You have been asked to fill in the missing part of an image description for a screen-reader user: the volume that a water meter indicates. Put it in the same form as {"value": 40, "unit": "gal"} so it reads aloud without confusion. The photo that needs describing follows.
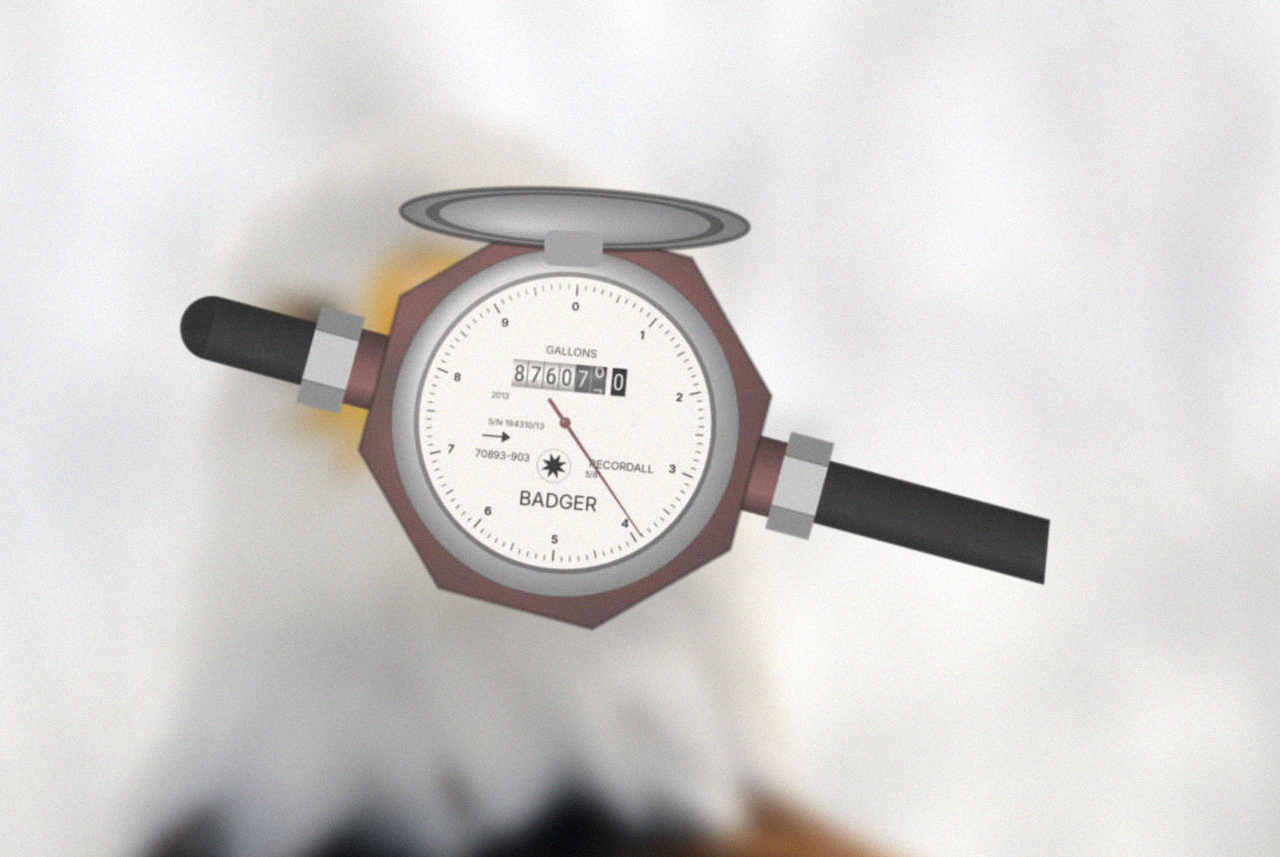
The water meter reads {"value": 8760763.9, "unit": "gal"}
